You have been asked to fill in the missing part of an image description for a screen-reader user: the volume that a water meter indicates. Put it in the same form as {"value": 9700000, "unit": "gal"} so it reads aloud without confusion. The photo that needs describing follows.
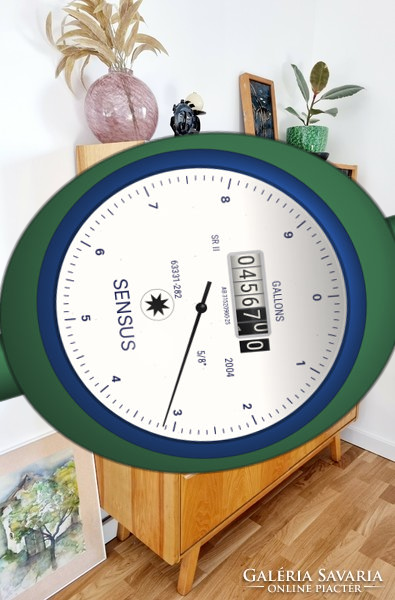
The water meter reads {"value": 456703.1, "unit": "gal"}
